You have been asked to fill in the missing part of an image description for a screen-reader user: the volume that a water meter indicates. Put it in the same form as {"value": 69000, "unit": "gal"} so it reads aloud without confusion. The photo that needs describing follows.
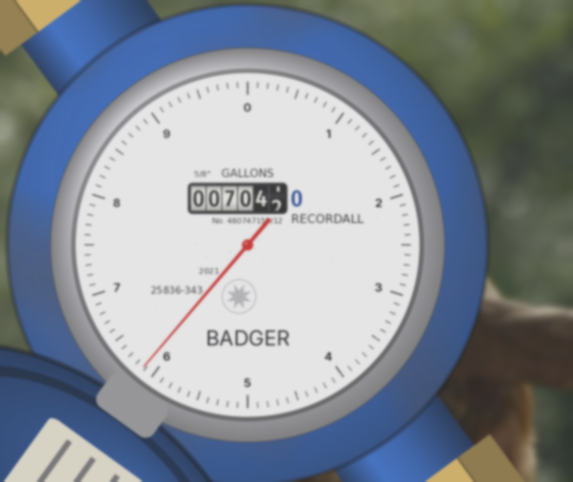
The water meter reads {"value": 70416.1, "unit": "gal"}
